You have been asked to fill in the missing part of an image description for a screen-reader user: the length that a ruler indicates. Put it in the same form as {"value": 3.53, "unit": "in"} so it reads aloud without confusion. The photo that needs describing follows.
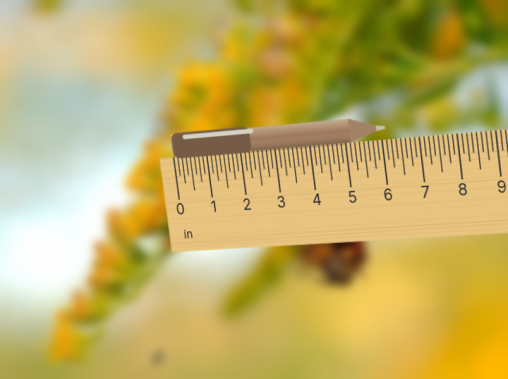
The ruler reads {"value": 6.125, "unit": "in"}
